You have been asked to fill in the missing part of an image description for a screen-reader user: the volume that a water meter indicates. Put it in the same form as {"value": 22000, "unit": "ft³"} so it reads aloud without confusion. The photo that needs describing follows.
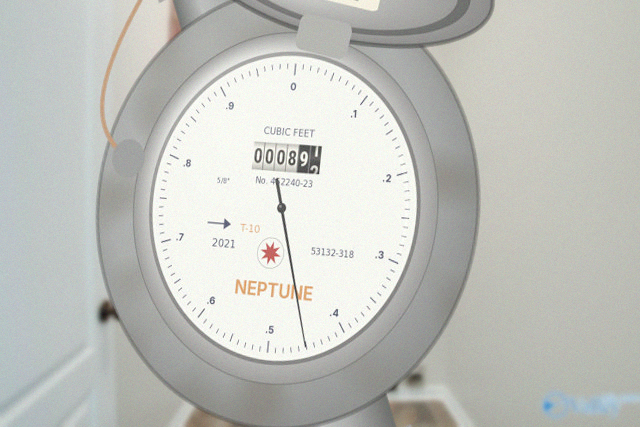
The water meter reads {"value": 891.45, "unit": "ft³"}
